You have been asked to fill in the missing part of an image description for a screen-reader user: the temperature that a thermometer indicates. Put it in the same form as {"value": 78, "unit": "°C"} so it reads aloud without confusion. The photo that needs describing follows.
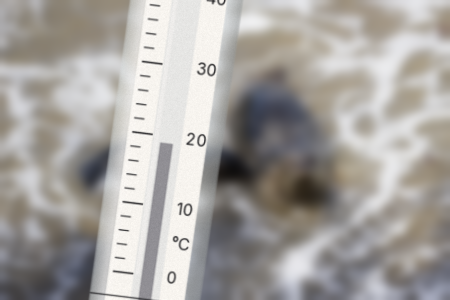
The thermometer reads {"value": 19, "unit": "°C"}
